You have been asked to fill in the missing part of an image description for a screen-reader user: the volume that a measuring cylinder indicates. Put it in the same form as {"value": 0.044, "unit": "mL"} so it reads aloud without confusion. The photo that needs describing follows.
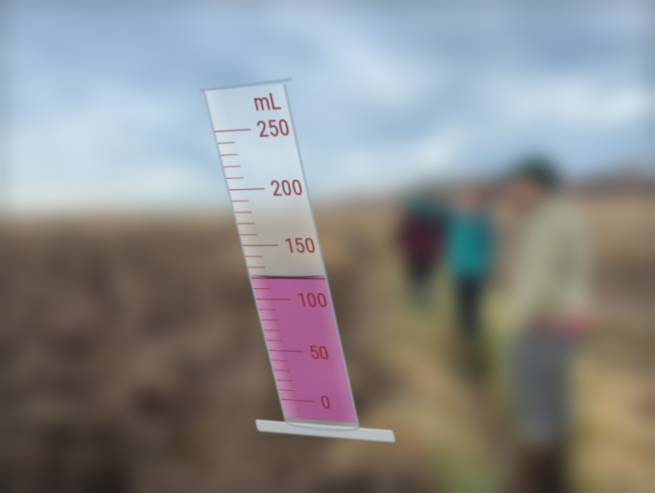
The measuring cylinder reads {"value": 120, "unit": "mL"}
